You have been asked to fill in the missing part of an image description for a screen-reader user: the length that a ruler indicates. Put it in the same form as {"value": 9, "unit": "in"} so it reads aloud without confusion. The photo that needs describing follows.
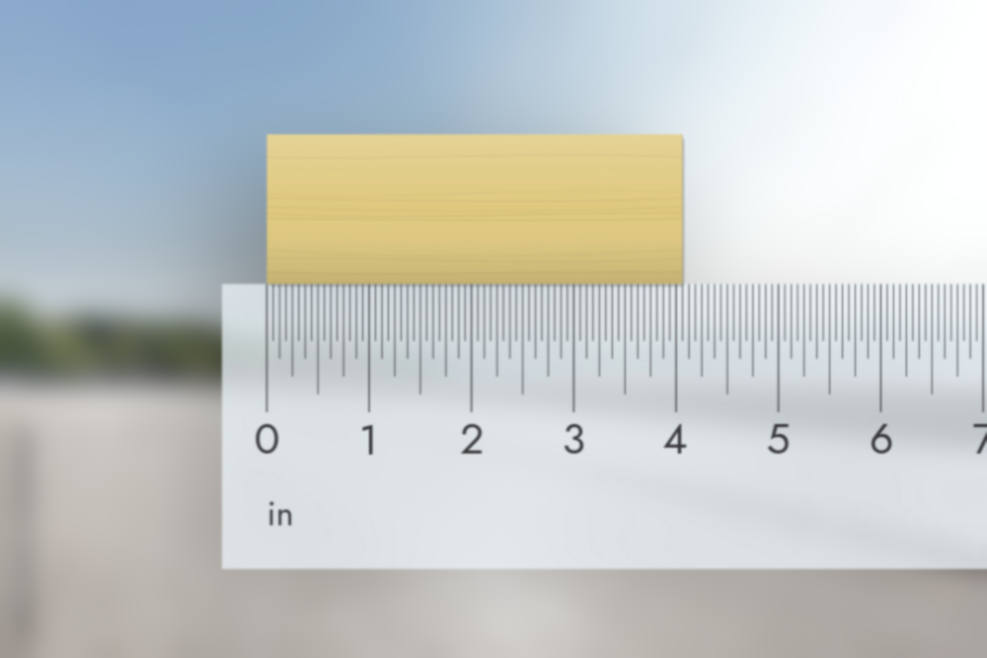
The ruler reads {"value": 4.0625, "unit": "in"}
